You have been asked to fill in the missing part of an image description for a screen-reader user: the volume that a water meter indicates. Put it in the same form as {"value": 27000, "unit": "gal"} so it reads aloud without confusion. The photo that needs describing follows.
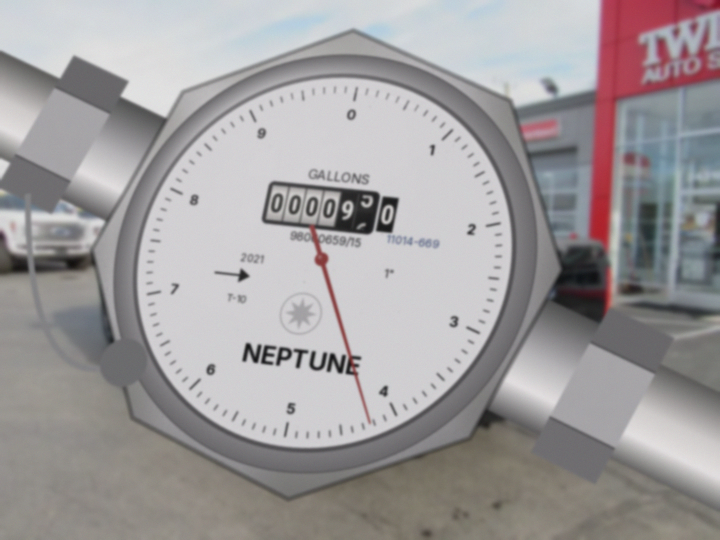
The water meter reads {"value": 954.2, "unit": "gal"}
